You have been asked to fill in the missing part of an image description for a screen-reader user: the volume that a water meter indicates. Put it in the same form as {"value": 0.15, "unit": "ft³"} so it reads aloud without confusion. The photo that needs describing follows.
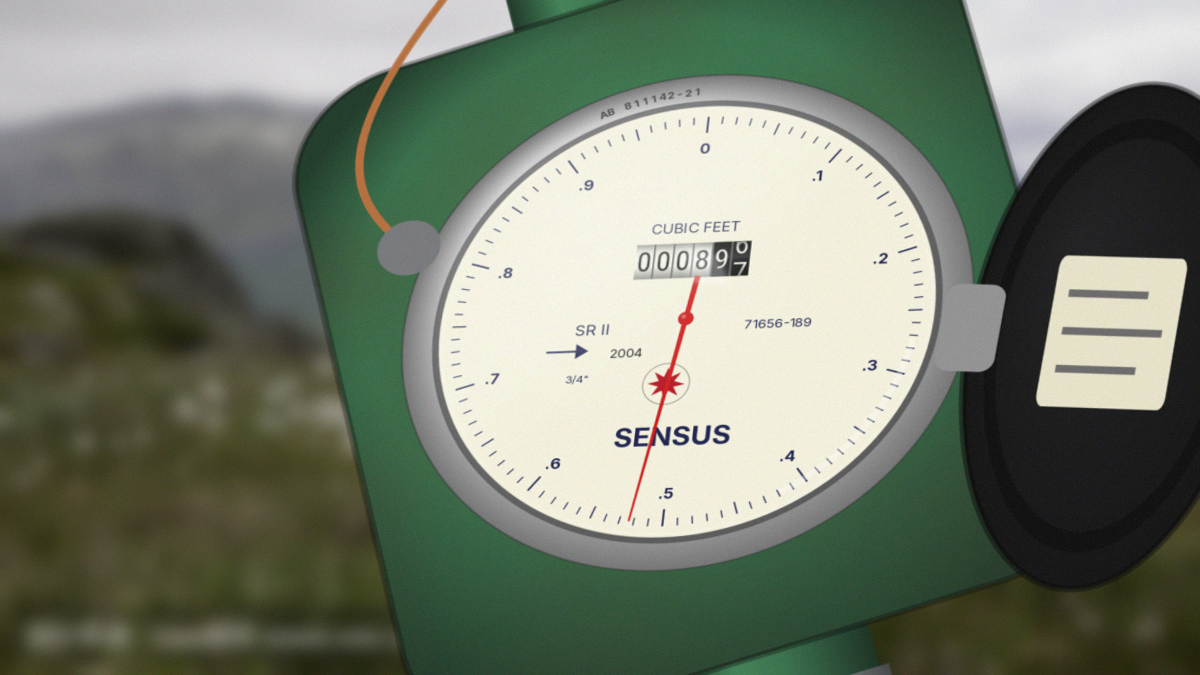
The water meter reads {"value": 896.52, "unit": "ft³"}
